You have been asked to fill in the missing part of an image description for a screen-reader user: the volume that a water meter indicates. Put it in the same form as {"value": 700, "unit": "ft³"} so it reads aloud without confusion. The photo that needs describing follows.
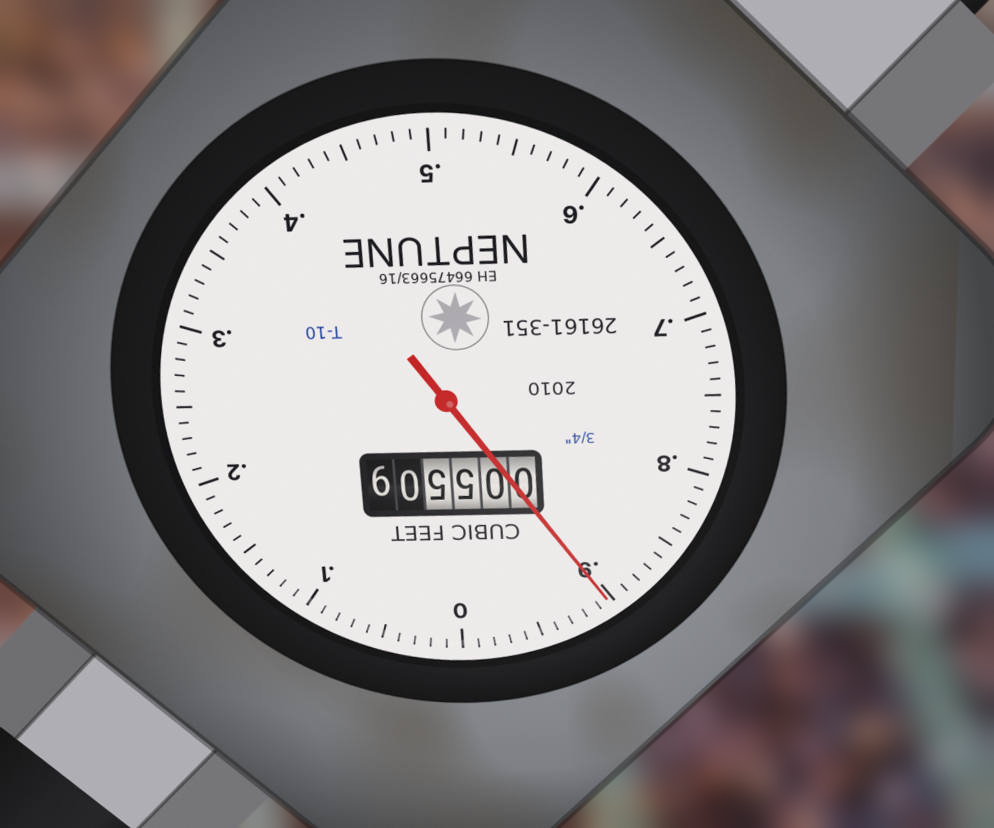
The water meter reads {"value": 5508.90, "unit": "ft³"}
